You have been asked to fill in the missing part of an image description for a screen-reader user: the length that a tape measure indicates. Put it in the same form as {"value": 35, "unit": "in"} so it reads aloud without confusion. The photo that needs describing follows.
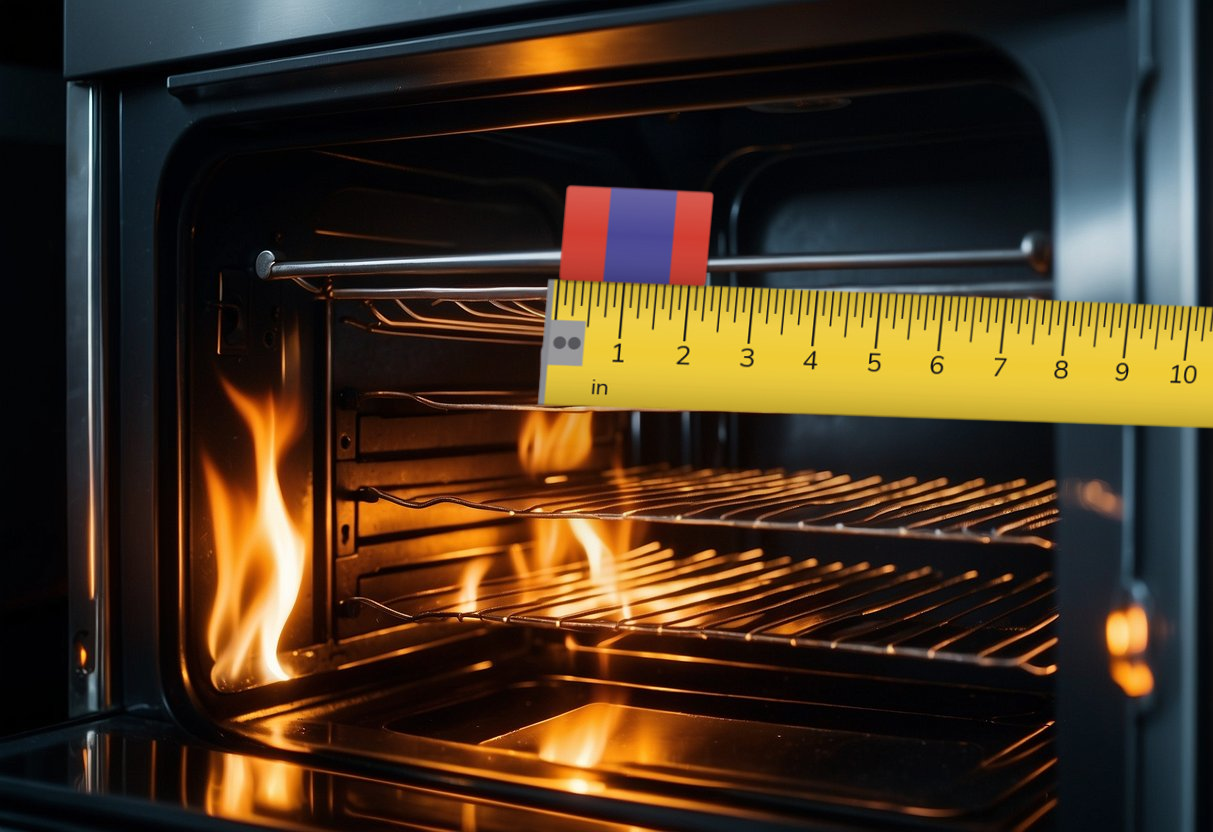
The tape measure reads {"value": 2.25, "unit": "in"}
